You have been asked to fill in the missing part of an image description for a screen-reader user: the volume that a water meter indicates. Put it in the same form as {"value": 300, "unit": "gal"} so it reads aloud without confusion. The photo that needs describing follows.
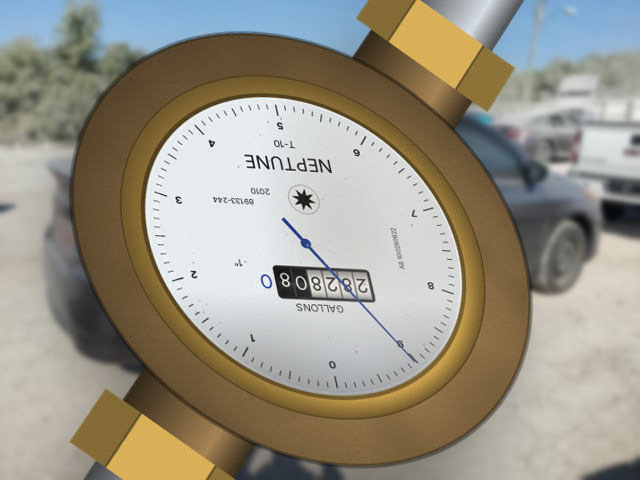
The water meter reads {"value": 2828079.0, "unit": "gal"}
